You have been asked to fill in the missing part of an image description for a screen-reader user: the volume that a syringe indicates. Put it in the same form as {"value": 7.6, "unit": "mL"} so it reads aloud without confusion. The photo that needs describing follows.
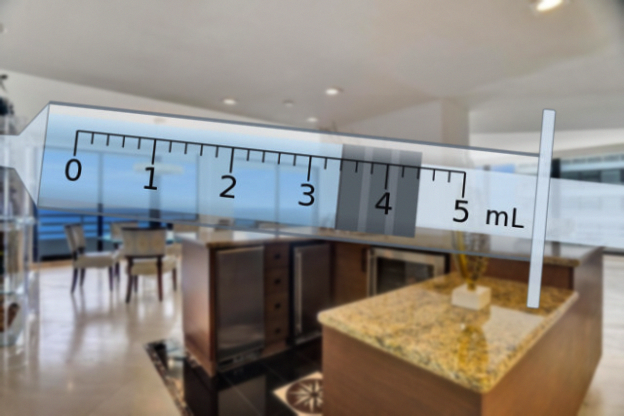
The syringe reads {"value": 3.4, "unit": "mL"}
